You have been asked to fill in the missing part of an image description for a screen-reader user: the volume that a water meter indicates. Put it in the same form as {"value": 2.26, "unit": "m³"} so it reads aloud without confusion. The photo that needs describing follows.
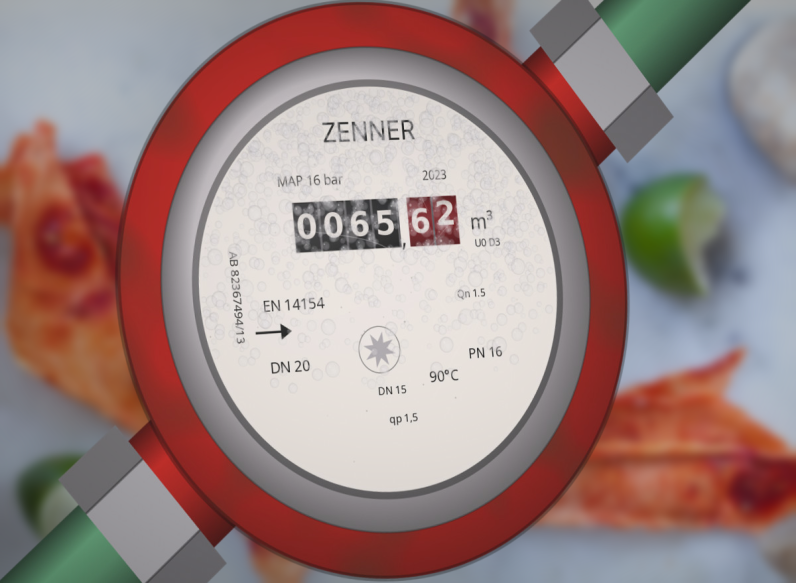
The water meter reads {"value": 65.62, "unit": "m³"}
